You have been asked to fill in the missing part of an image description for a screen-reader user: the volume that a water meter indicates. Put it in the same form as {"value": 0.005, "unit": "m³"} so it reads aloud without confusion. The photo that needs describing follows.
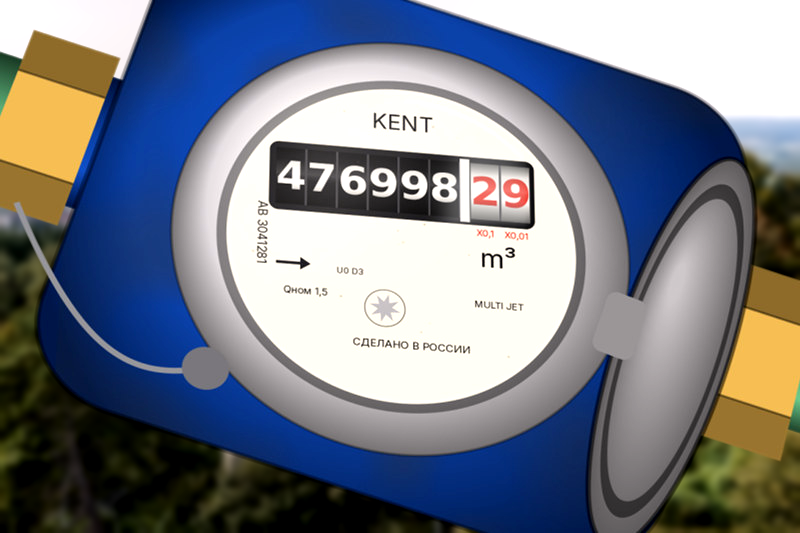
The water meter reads {"value": 476998.29, "unit": "m³"}
